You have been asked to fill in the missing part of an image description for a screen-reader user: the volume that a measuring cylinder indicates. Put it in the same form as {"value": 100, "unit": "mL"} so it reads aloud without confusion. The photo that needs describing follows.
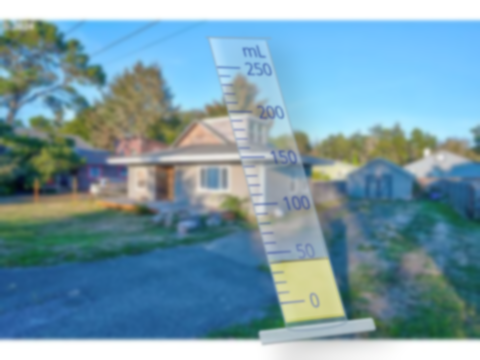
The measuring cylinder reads {"value": 40, "unit": "mL"}
